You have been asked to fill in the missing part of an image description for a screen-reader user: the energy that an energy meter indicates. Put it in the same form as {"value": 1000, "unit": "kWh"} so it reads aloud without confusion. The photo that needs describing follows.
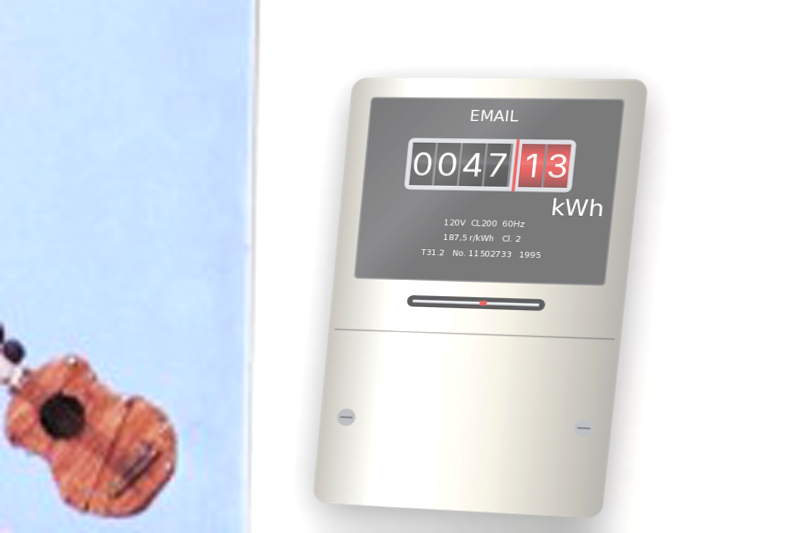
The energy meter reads {"value": 47.13, "unit": "kWh"}
